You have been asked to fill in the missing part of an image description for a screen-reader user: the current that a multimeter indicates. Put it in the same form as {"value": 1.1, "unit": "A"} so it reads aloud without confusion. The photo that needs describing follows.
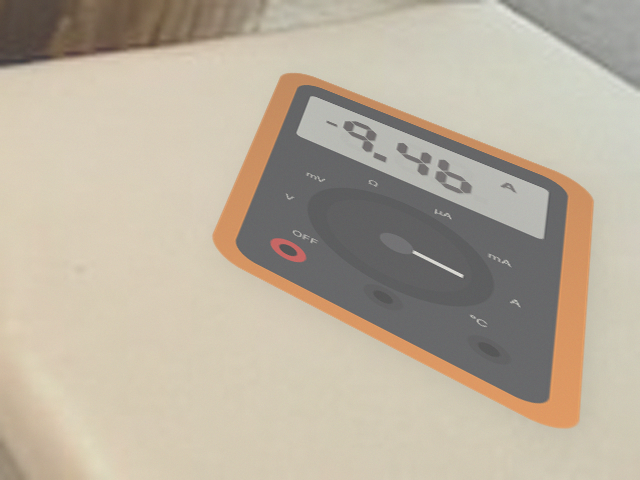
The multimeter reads {"value": -9.46, "unit": "A"}
